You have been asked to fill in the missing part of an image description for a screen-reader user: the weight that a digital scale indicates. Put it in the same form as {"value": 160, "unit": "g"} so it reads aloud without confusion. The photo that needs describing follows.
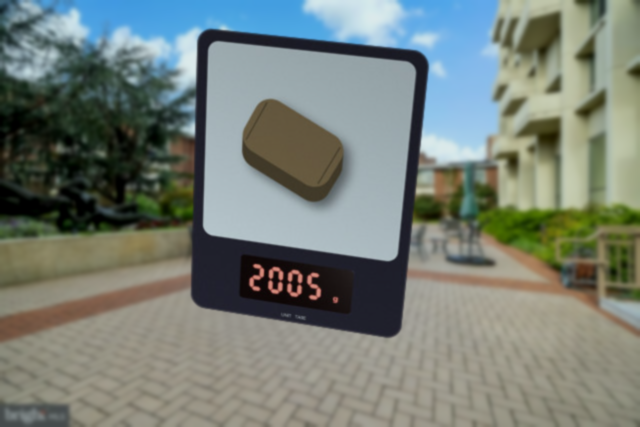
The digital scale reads {"value": 2005, "unit": "g"}
